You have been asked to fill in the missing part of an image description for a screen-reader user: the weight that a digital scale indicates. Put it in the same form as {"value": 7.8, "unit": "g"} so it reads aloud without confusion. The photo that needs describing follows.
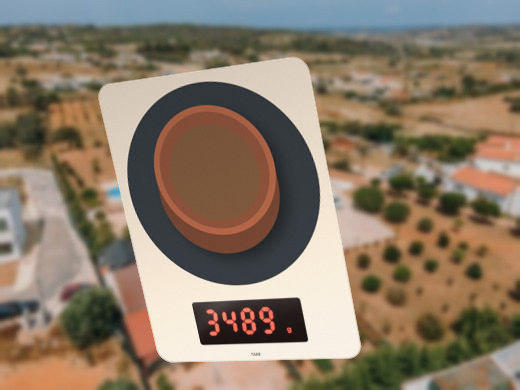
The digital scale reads {"value": 3489, "unit": "g"}
